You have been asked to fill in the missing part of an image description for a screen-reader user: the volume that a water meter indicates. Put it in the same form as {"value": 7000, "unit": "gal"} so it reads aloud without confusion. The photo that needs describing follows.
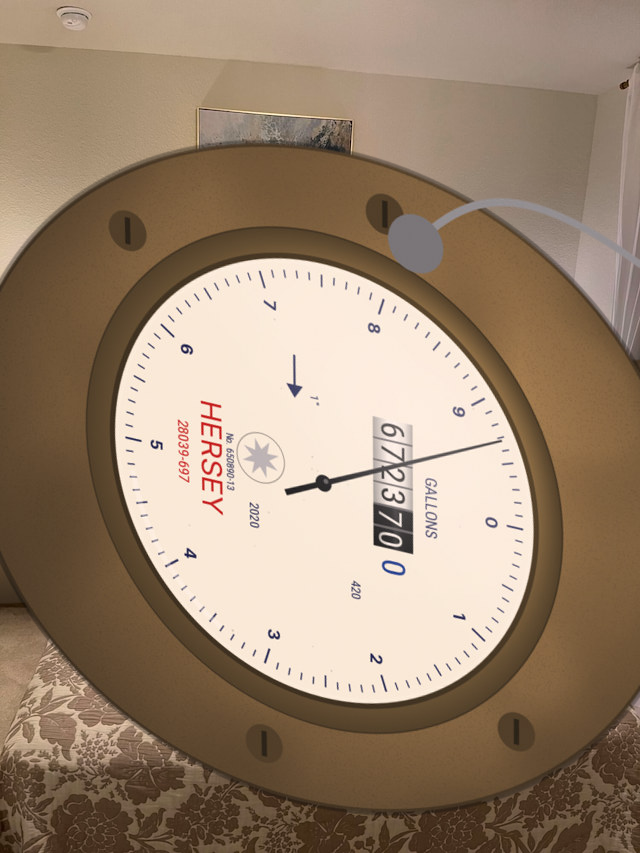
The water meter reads {"value": 6723699.3, "unit": "gal"}
